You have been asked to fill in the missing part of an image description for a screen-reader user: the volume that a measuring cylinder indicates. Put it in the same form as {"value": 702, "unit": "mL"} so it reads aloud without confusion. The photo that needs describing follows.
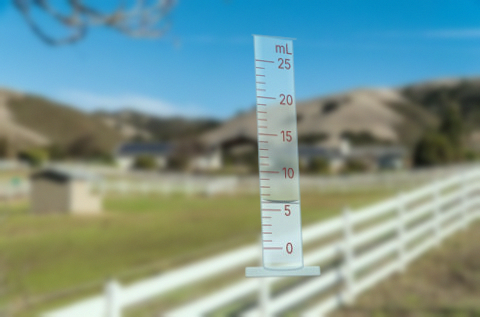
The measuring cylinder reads {"value": 6, "unit": "mL"}
